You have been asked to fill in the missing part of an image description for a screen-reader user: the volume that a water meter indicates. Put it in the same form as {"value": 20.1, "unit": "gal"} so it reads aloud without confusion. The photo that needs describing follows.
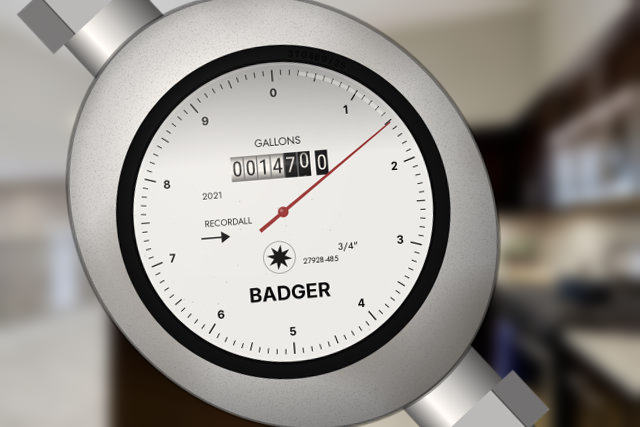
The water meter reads {"value": 14701.5, "unit": "gal"}
